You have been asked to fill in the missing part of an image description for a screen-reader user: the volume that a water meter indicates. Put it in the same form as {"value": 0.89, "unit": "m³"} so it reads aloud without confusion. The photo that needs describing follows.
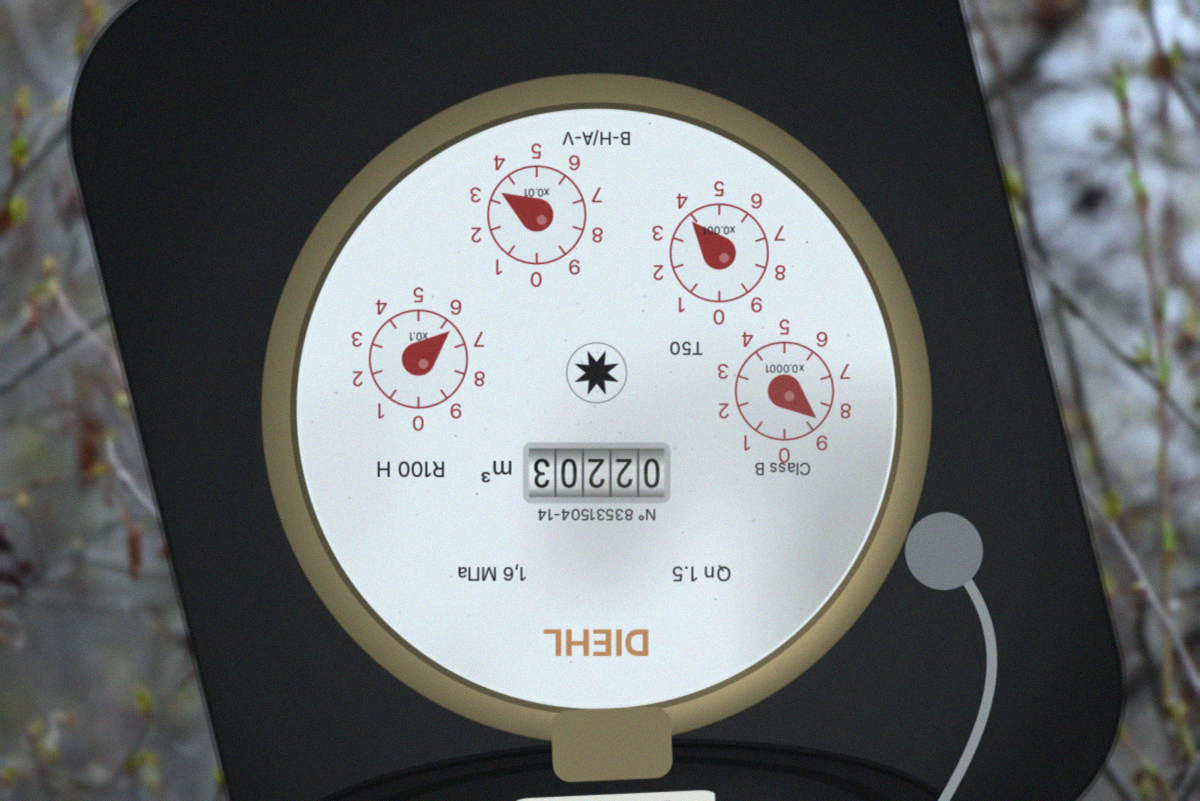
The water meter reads {"value": 2203.6338, "unit": "m³"}
